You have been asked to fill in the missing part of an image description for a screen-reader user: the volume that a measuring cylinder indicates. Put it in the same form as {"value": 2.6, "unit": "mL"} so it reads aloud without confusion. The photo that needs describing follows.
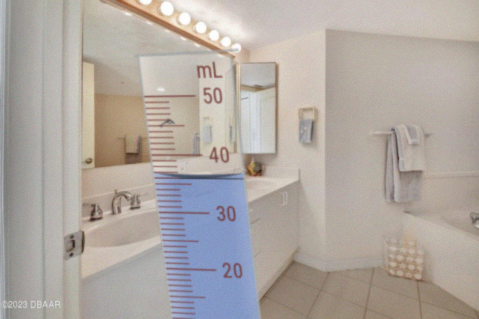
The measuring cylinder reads {"value": 36, "unit": "mL"}
